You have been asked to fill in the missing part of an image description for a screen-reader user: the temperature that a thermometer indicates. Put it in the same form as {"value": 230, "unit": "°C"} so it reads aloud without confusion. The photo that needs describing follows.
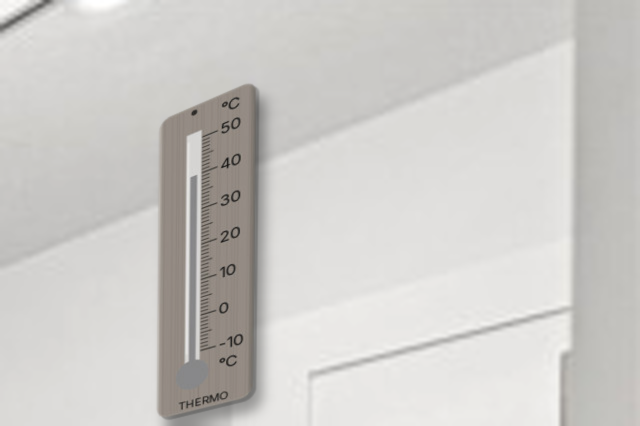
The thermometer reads {"value": 40, "unit": "°C"}
